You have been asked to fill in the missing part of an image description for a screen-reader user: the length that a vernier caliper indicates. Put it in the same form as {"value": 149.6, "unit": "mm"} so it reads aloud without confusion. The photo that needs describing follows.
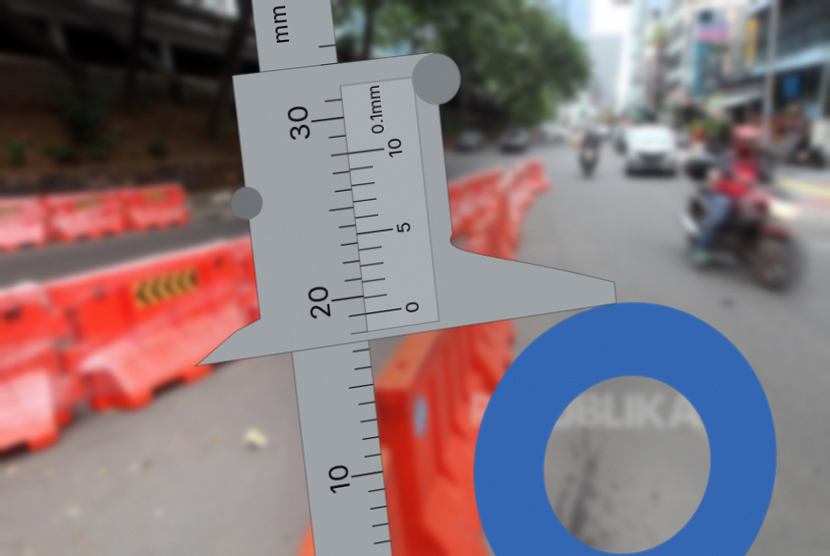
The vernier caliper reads {"value": 19.0, "unit": "mm"}
